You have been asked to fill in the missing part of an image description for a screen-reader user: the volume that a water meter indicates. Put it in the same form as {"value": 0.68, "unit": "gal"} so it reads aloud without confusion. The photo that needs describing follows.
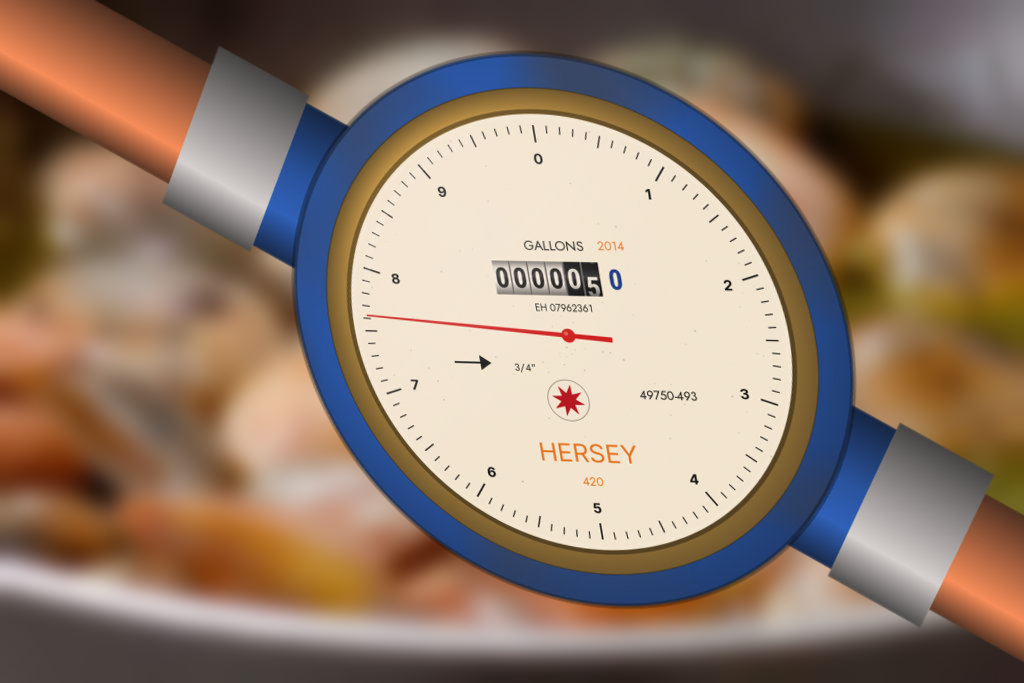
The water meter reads {"value": 47.6, "unit": "gal"}
